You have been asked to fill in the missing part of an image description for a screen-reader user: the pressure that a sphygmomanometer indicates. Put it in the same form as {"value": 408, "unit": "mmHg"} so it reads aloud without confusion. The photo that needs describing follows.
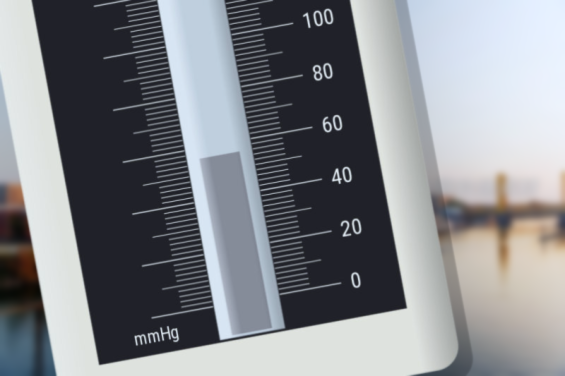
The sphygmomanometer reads {"value": 56, "unit": "mmHg"}
